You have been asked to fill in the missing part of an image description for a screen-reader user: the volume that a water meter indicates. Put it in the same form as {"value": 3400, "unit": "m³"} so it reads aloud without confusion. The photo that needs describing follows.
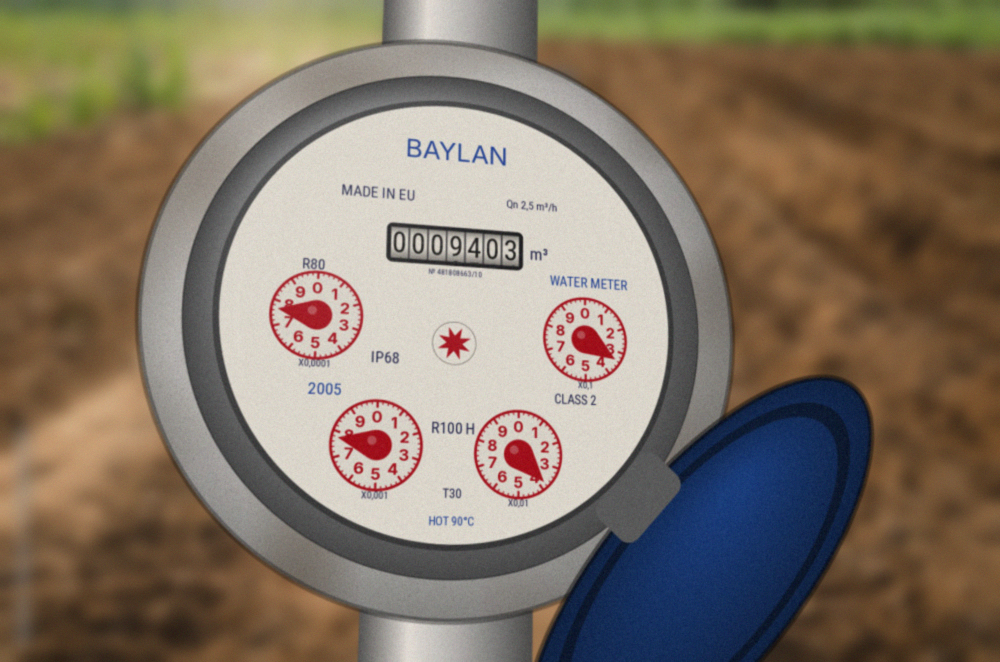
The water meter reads {"value": 9403.3377, "unit": "m³"}
